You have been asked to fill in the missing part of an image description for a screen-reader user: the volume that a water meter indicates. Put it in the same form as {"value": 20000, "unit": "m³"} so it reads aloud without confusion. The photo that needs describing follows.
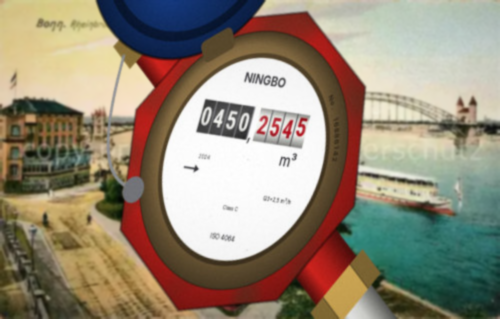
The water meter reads {"value": 450.2545, "unit": "m³"}
